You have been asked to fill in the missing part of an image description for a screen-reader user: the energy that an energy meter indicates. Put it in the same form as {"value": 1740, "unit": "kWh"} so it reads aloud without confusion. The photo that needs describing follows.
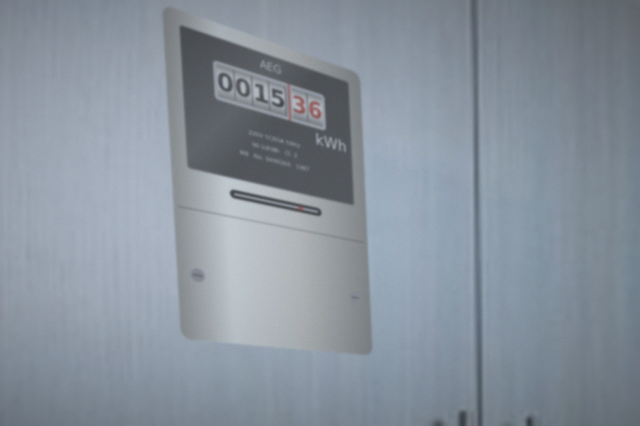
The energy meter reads {"value": 15.36, "unit": "kWh"}
